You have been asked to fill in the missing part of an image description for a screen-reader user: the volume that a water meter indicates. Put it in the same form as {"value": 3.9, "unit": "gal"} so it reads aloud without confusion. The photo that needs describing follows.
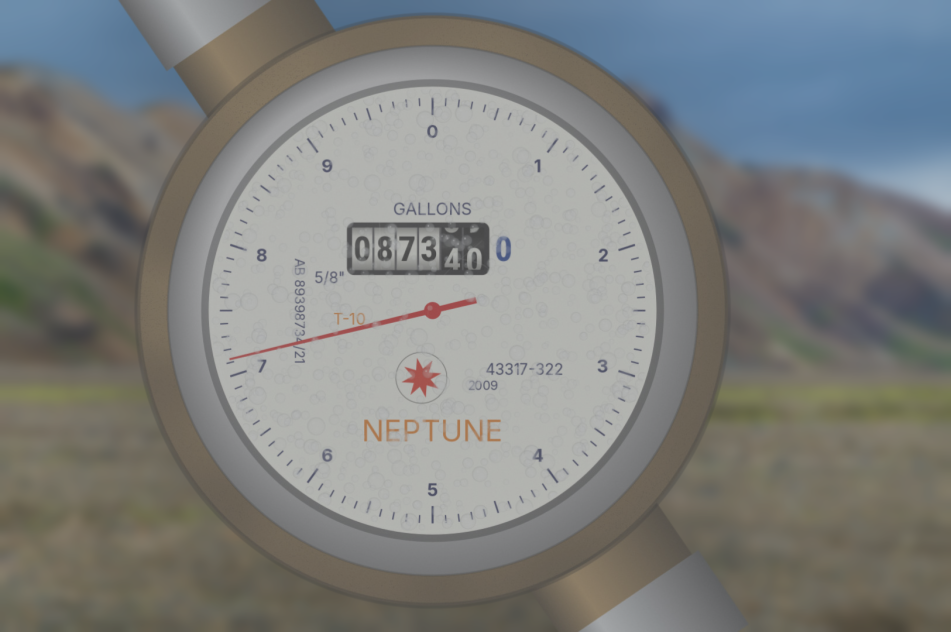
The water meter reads {"value": 873397.1, "unit": "gal"}
